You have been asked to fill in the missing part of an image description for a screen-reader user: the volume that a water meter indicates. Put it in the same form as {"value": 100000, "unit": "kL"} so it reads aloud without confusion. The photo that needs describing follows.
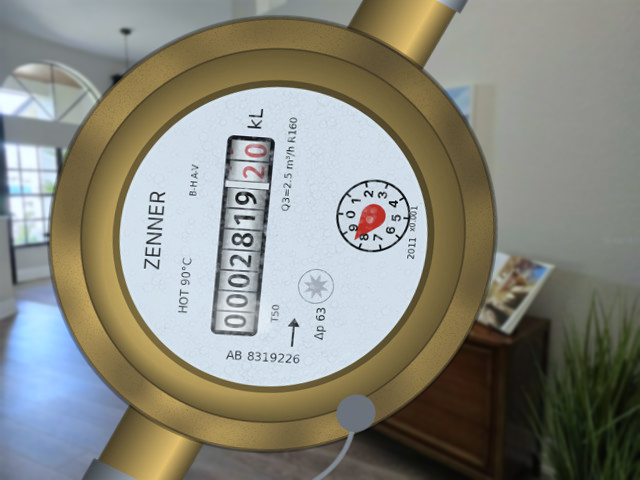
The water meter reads {"value": 2819.198, "unit": "kL"}
